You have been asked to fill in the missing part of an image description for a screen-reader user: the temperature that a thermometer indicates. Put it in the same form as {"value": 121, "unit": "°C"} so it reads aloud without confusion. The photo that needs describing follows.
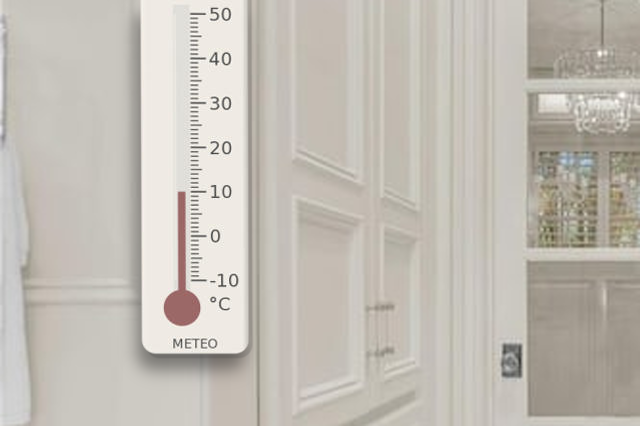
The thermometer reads {"value": 10, "unit": "°C"}
